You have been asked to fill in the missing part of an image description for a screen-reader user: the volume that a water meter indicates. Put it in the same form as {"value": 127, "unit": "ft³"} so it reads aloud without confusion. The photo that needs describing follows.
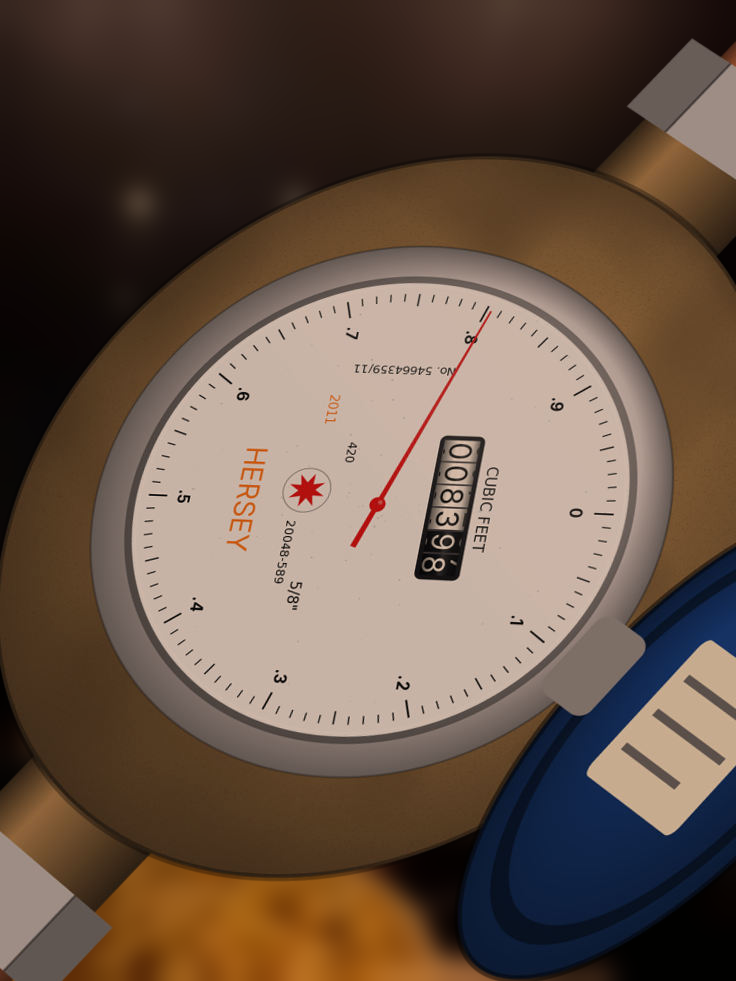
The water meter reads {"value": 8397.80, "unit": "ft³"}
